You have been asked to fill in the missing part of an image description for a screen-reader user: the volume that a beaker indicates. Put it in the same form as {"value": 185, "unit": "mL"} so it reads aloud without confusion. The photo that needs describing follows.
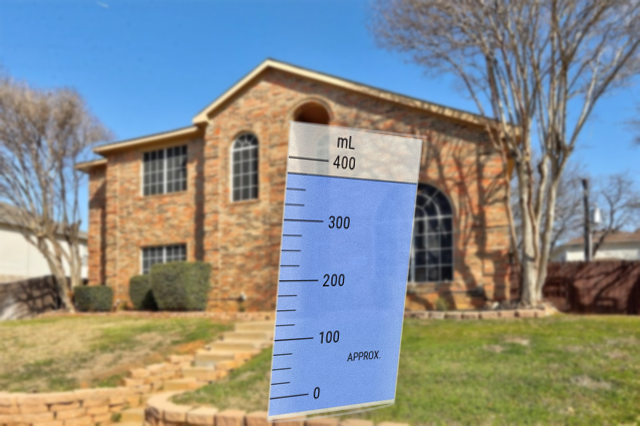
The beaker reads {"value": 375, "unit": "mL"}
